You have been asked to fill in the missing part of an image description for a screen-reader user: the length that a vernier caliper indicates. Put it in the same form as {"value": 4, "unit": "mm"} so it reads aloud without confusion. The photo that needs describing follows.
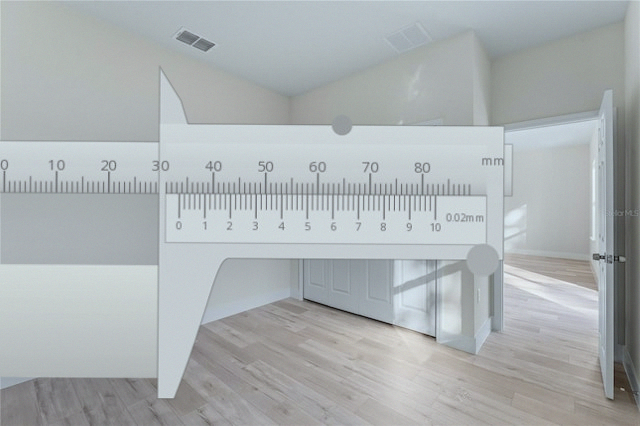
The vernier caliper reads {"value": 33.5, "unit": "mm"}
